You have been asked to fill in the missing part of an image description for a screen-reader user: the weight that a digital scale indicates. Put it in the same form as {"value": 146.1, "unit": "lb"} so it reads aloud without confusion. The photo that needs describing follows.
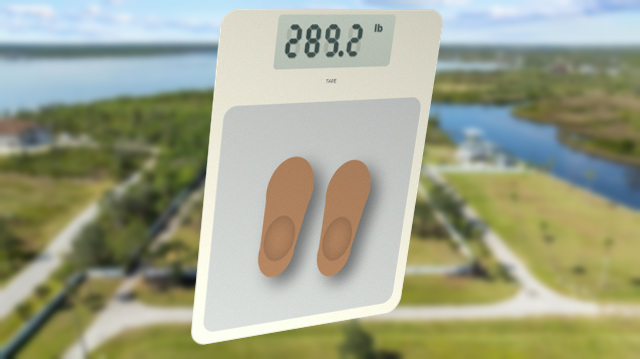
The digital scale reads {"value": 289.2, "unit": "lb"}
